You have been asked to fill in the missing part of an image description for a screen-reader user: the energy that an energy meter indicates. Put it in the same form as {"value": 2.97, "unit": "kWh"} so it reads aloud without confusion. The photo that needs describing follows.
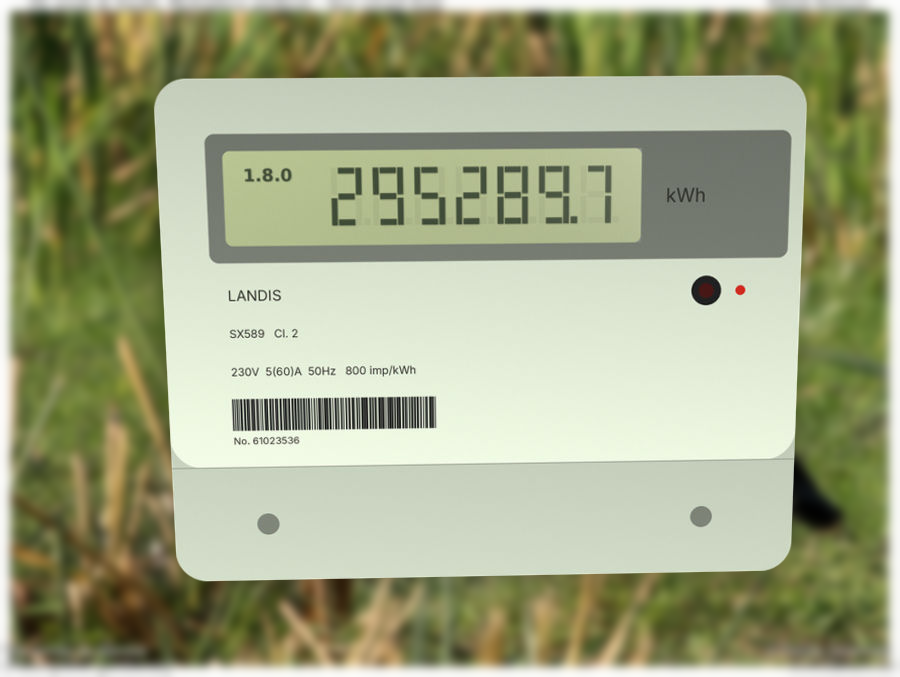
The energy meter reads {"value": 295289.7, "unit": "kWh"}
